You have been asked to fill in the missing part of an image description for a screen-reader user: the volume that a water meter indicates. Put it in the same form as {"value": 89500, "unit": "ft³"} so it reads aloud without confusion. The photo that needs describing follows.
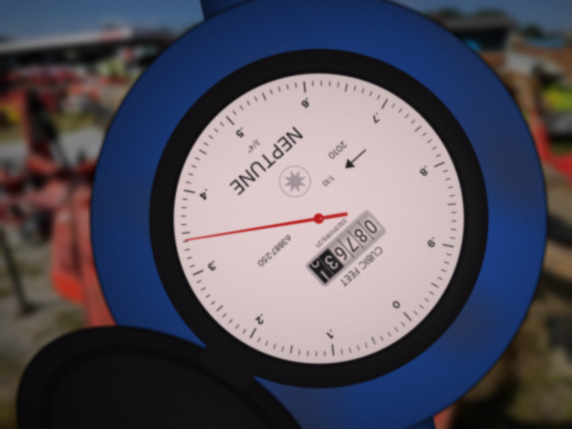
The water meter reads {"value": 87631.34, "unit": "ft³"}
